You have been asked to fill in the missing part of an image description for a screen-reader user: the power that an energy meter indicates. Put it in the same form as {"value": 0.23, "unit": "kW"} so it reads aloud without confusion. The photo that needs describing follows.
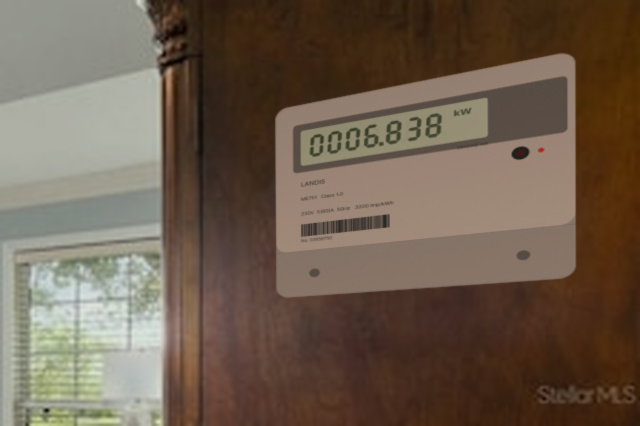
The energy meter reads {"value": 6.838, "unit": "kW"}
